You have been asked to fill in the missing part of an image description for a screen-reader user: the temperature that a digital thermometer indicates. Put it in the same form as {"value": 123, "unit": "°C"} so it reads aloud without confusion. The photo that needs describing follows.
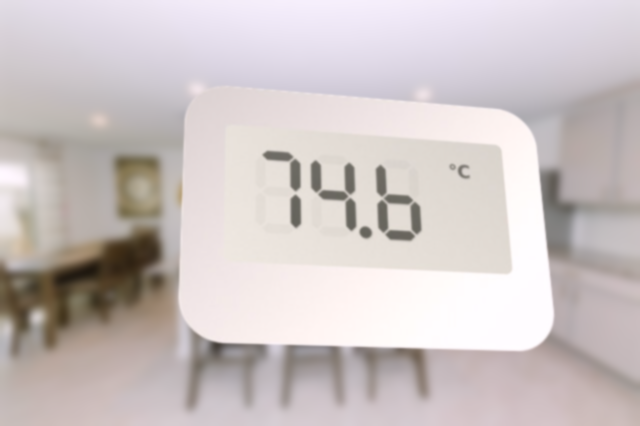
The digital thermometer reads {"value": 74.6, "unit": "°C"}
